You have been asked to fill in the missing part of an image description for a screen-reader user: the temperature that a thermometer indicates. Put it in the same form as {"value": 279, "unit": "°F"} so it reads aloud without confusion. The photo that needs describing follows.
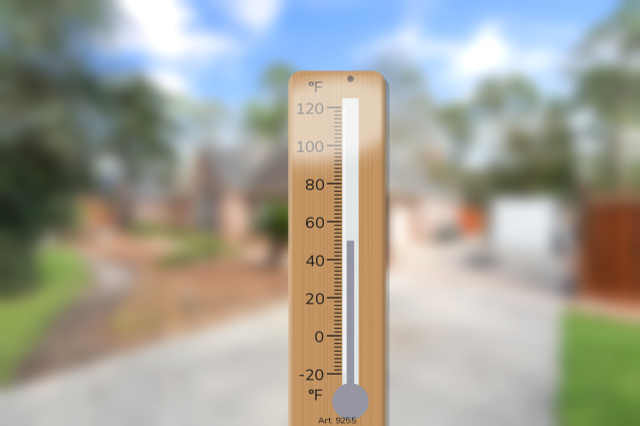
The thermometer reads {"value": 50, "unit": "°F"}
